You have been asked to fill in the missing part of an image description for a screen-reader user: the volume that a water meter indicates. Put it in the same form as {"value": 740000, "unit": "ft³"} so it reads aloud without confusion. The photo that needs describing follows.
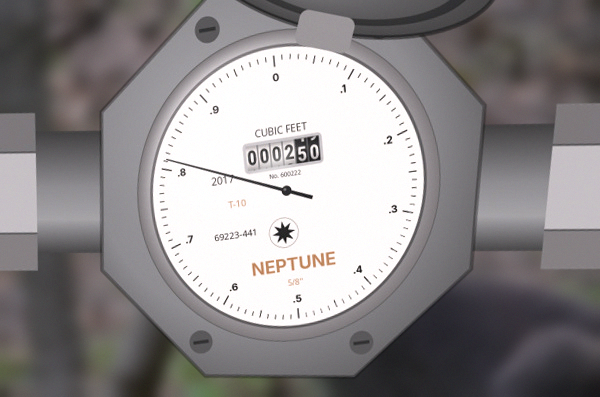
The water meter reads {"value": 249.81, "unit": "ft³"}
